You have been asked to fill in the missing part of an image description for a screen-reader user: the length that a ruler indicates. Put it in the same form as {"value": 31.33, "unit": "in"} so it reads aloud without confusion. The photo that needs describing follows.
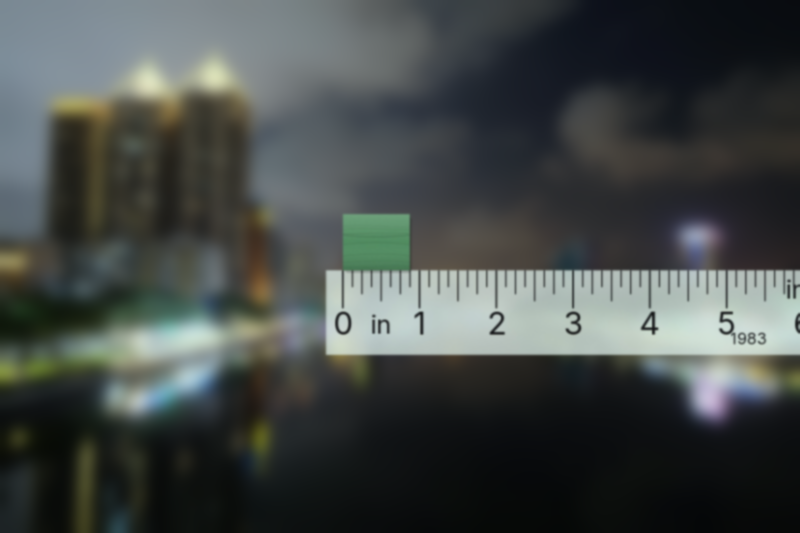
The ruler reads {"value": 0.875, "unit": "in"}
